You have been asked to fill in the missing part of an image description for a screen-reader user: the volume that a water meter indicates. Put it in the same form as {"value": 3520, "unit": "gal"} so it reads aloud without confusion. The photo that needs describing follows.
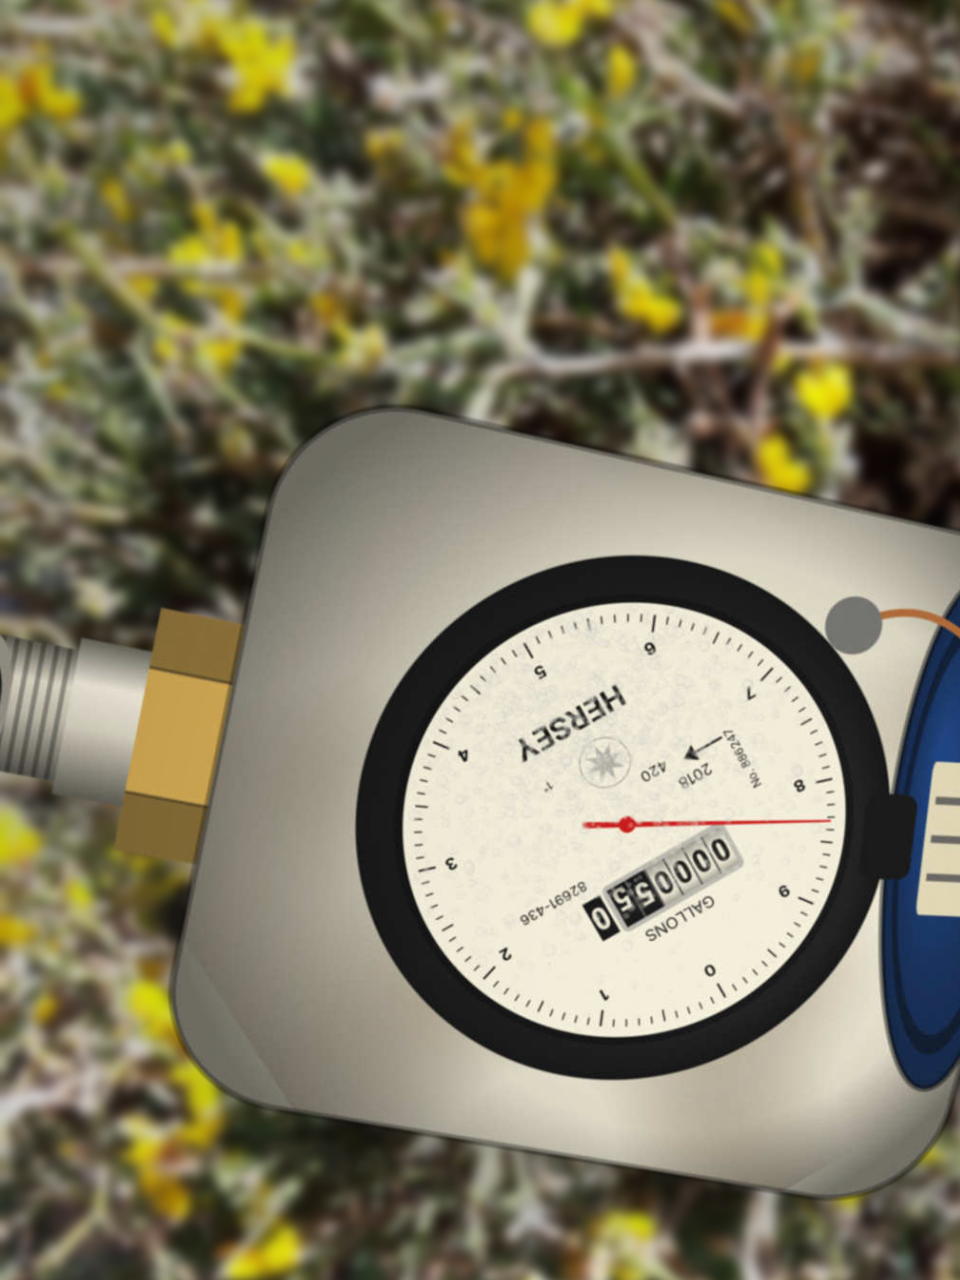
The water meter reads {"value": 548.3, "unit": "gal"}
